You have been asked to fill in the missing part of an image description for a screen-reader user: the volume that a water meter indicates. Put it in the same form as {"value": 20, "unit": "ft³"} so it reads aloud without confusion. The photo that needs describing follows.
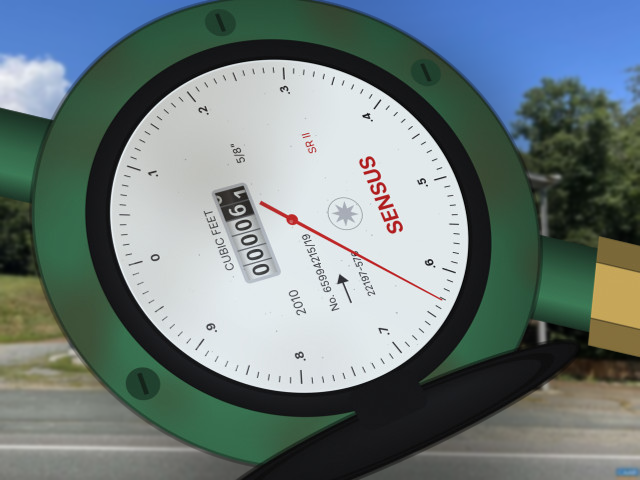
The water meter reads {"value": 60.63, "unit": "ft³"}
